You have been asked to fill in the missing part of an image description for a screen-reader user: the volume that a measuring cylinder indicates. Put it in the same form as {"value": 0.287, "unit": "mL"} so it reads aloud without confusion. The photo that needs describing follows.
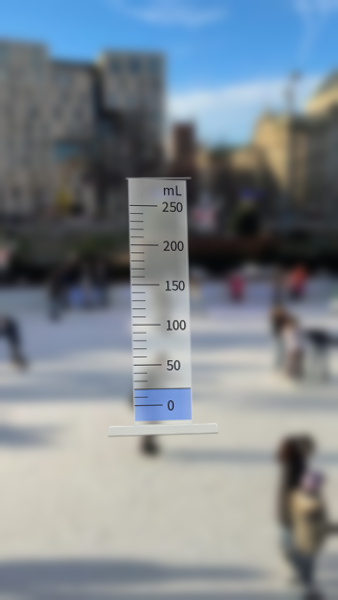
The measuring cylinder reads {"value": 20, "unit": "mL"}
